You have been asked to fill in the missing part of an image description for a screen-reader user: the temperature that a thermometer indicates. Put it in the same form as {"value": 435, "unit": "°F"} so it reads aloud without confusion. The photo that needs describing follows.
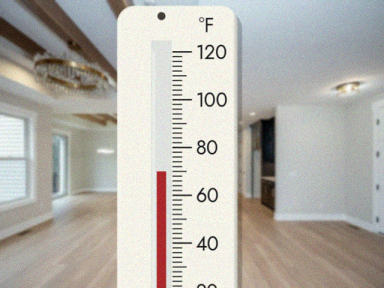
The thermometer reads {"value": 70, "unit": "°F"}
